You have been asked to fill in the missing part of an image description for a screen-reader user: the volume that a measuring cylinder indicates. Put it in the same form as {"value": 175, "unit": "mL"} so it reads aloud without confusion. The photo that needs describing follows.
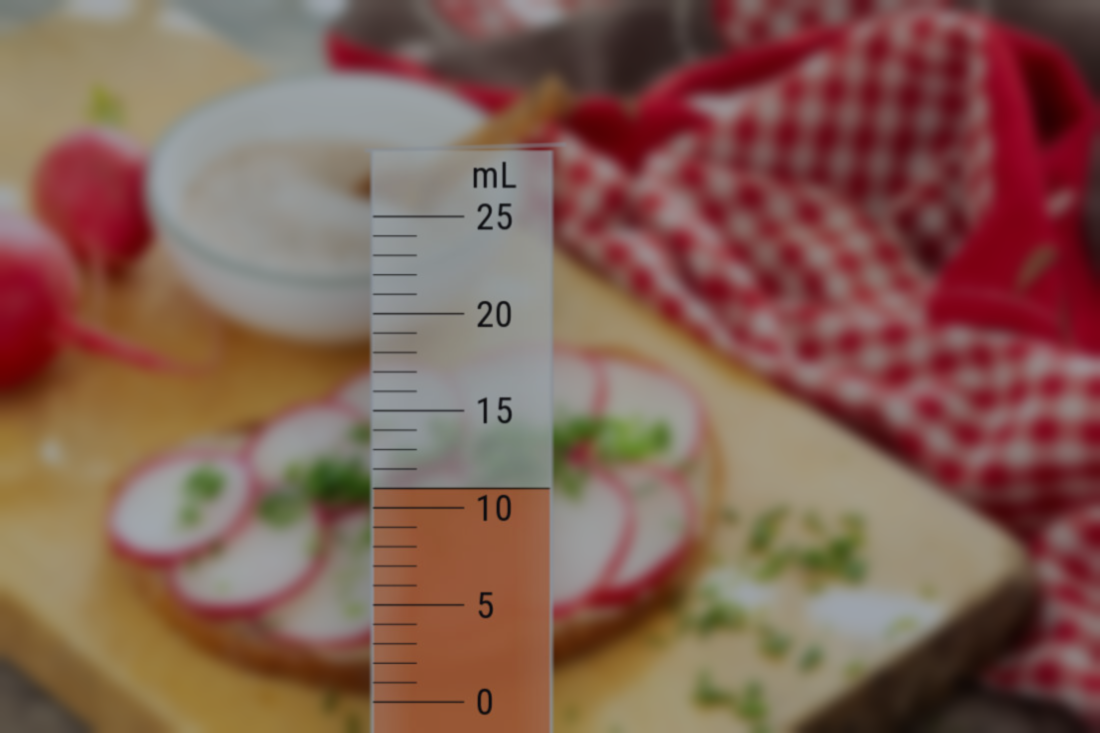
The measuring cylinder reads {"value": 11, "unit": "mL"}
